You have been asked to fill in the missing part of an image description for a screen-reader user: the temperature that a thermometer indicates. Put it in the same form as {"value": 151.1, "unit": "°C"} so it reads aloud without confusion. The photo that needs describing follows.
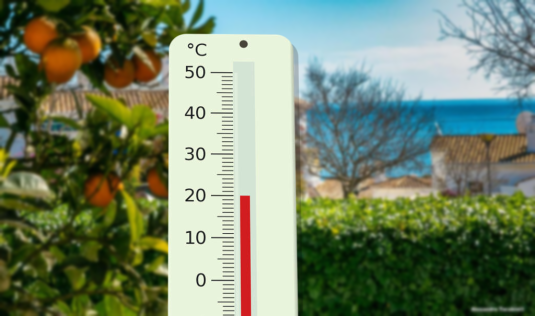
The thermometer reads {"value": 20, "unit": "°C"}
